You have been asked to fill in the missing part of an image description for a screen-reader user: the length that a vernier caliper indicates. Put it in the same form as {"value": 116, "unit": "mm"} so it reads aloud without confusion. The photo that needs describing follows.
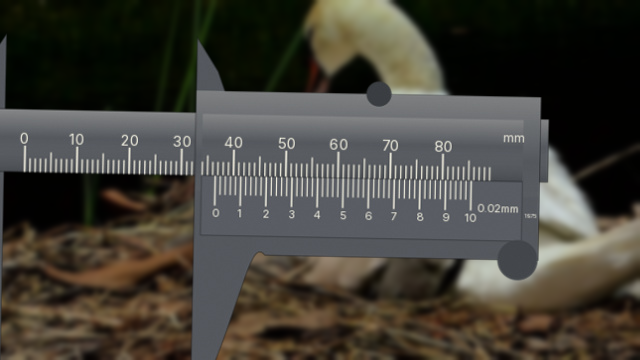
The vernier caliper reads {"value": 36.5, "unit": "mm"}
